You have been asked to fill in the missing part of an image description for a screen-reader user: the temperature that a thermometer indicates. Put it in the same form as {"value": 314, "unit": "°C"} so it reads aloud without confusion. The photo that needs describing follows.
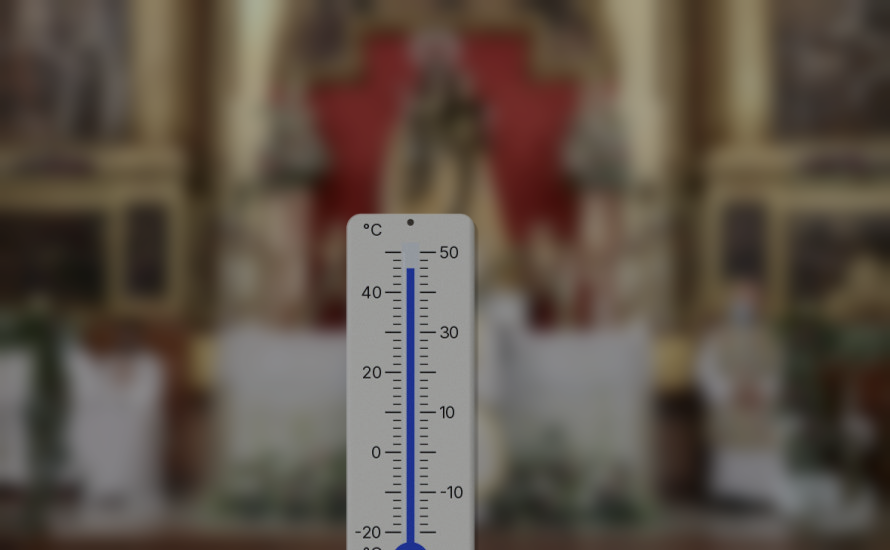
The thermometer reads {"value": 46, "unit": "°C"}
